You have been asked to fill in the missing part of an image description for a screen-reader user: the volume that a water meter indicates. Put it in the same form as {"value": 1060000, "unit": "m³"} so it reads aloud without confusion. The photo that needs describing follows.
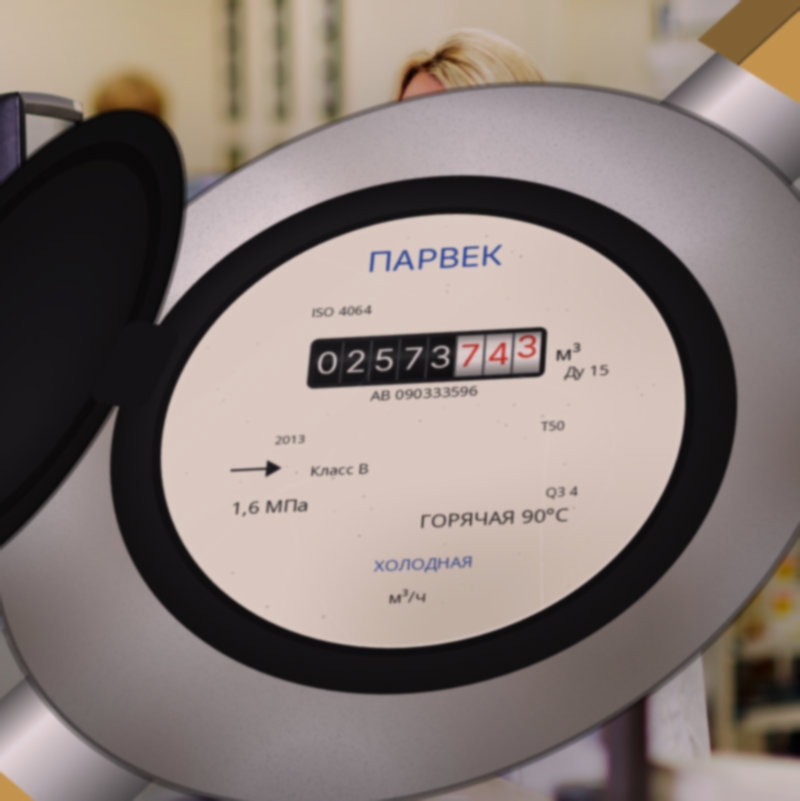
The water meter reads {"value": 2573.743, "unit": "m³"}
